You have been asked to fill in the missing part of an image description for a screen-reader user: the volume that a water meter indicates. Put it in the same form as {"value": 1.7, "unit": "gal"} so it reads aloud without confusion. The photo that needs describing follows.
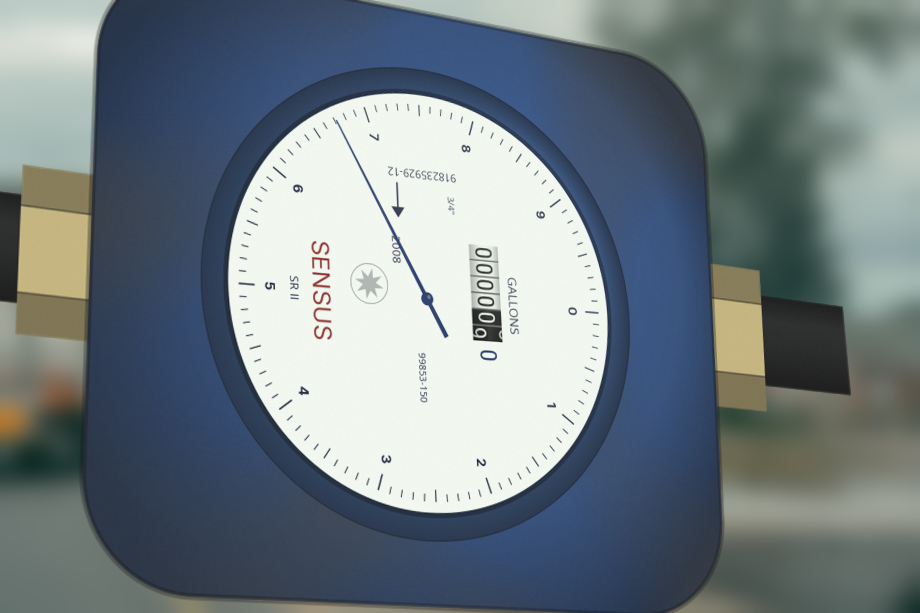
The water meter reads {"value": 86.7, "unit": "gal"}
